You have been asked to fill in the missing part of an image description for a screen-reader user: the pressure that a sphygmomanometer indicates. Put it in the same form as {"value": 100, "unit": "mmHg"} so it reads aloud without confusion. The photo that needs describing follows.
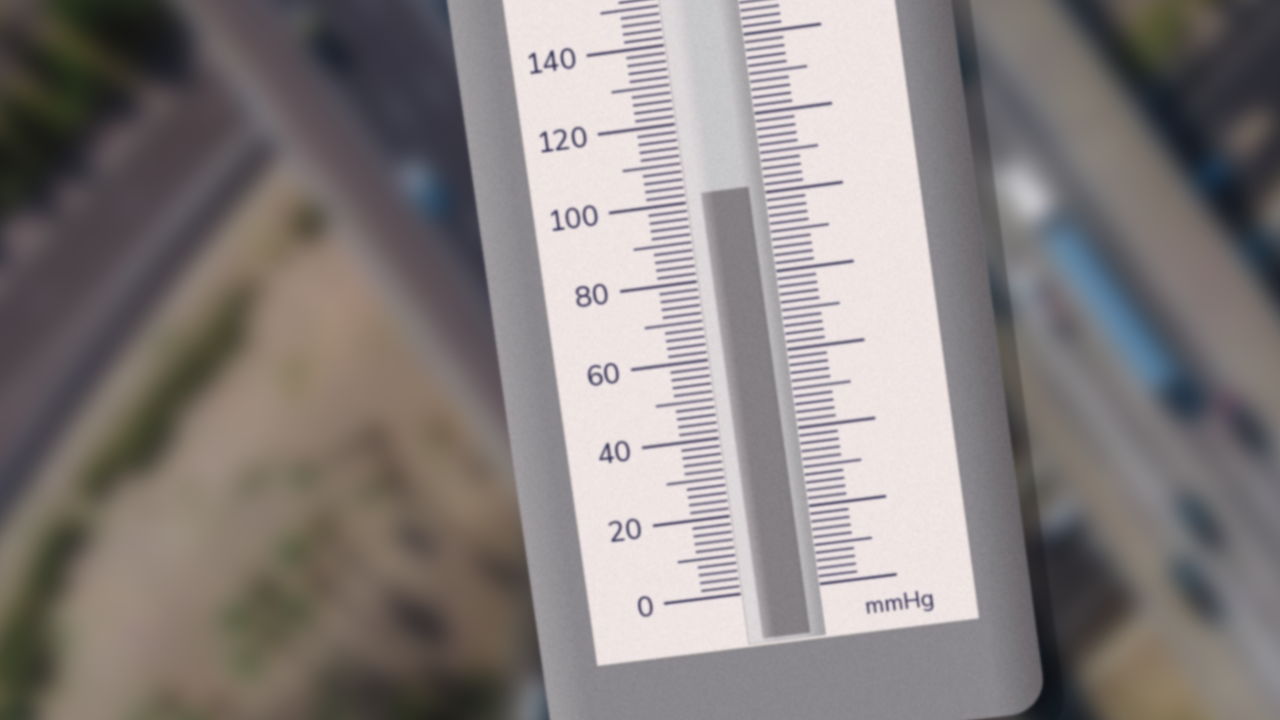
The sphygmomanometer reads {"value": 102, "unit": "mmHg"}
